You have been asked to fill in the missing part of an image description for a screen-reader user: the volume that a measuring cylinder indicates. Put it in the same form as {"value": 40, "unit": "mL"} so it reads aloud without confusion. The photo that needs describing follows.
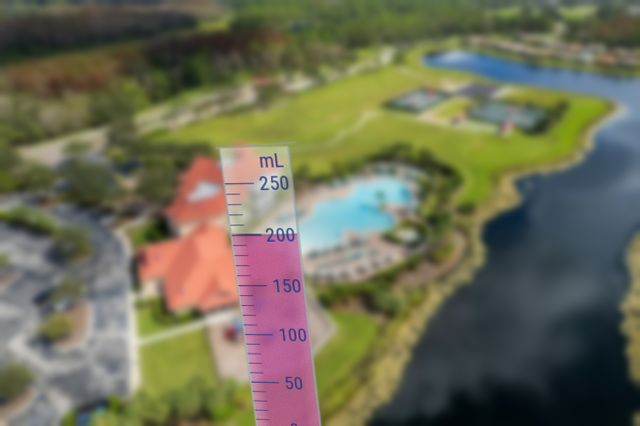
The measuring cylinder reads {"value": 200, "unit": "mL"}
